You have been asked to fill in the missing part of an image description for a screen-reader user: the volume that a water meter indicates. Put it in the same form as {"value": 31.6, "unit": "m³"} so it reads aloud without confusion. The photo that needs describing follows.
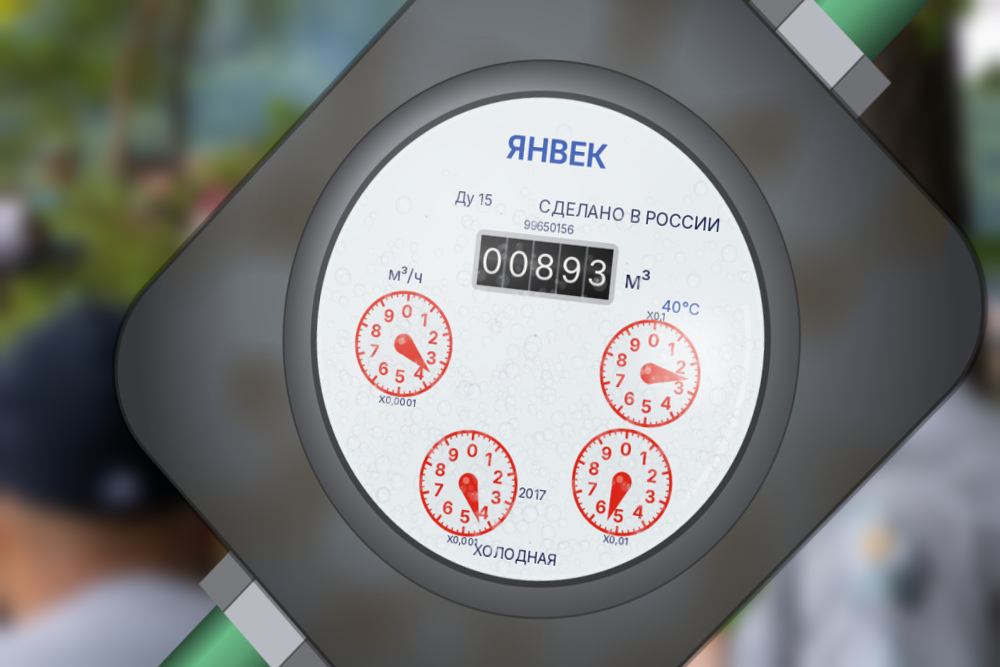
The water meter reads {"value": 893.2543, "unit": "m³"}
